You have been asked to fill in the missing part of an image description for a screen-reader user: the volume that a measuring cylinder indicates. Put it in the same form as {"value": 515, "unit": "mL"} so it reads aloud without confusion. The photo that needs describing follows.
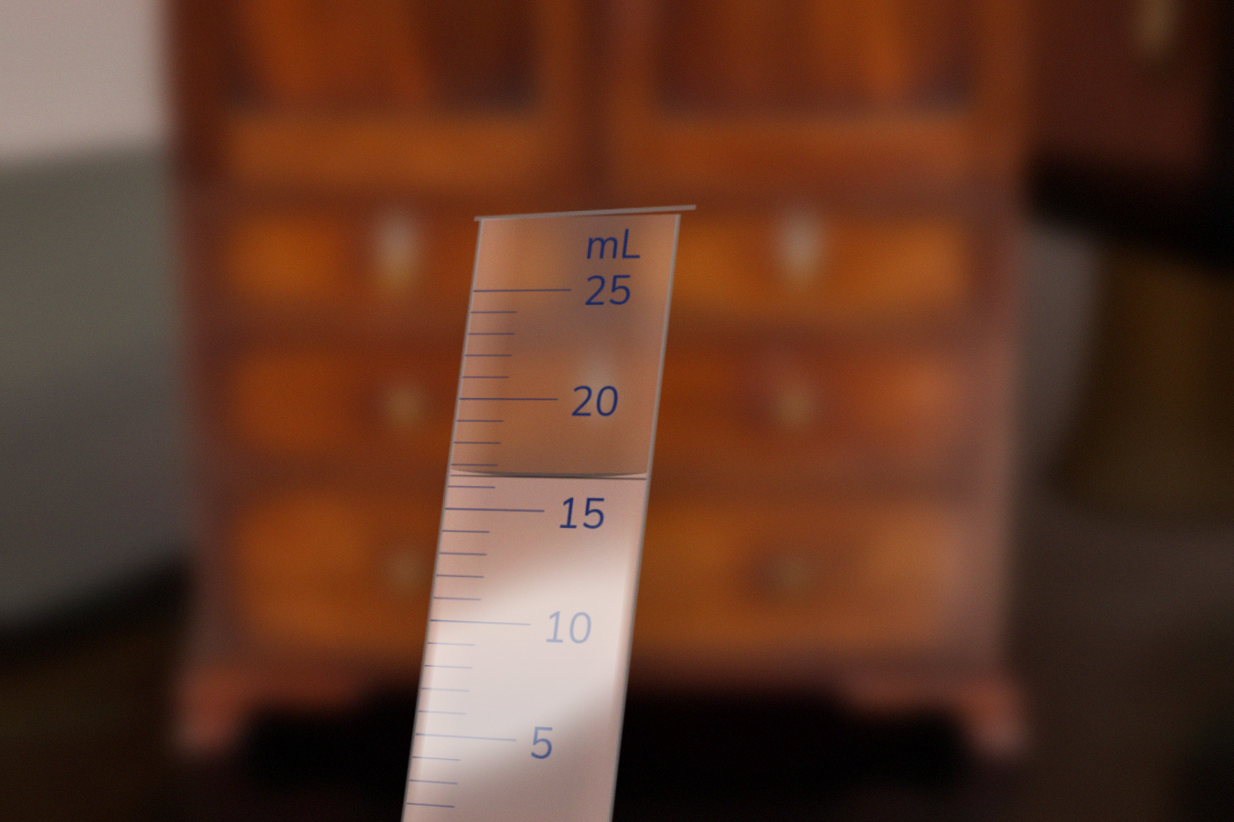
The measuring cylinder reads {"value": 16.5, "unit": "mL"}
